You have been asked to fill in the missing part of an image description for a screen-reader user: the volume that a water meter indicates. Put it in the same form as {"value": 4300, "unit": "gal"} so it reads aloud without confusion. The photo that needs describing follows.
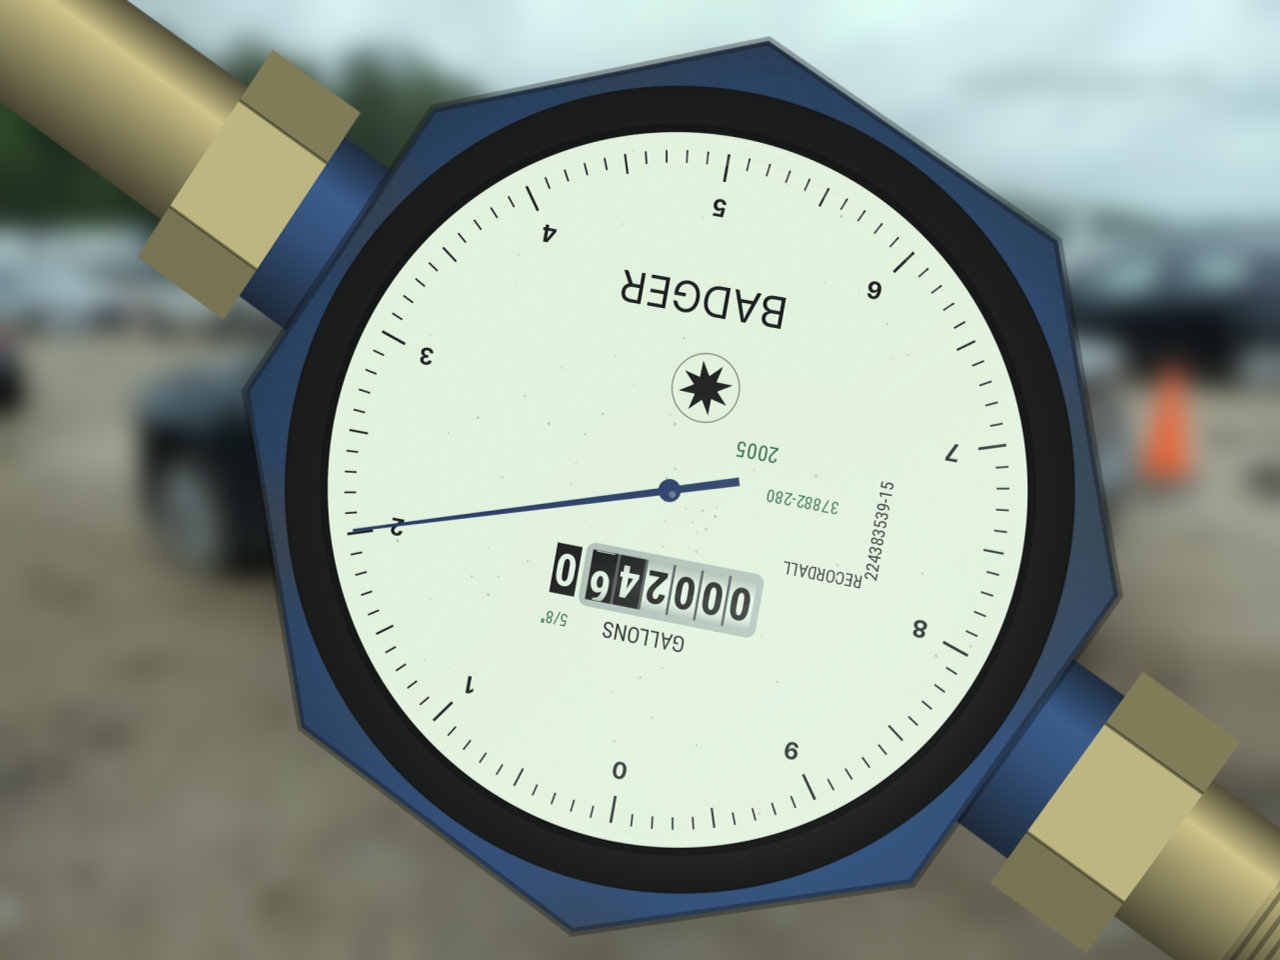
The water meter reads {"value": 2462.0, "unit": "gal"}
